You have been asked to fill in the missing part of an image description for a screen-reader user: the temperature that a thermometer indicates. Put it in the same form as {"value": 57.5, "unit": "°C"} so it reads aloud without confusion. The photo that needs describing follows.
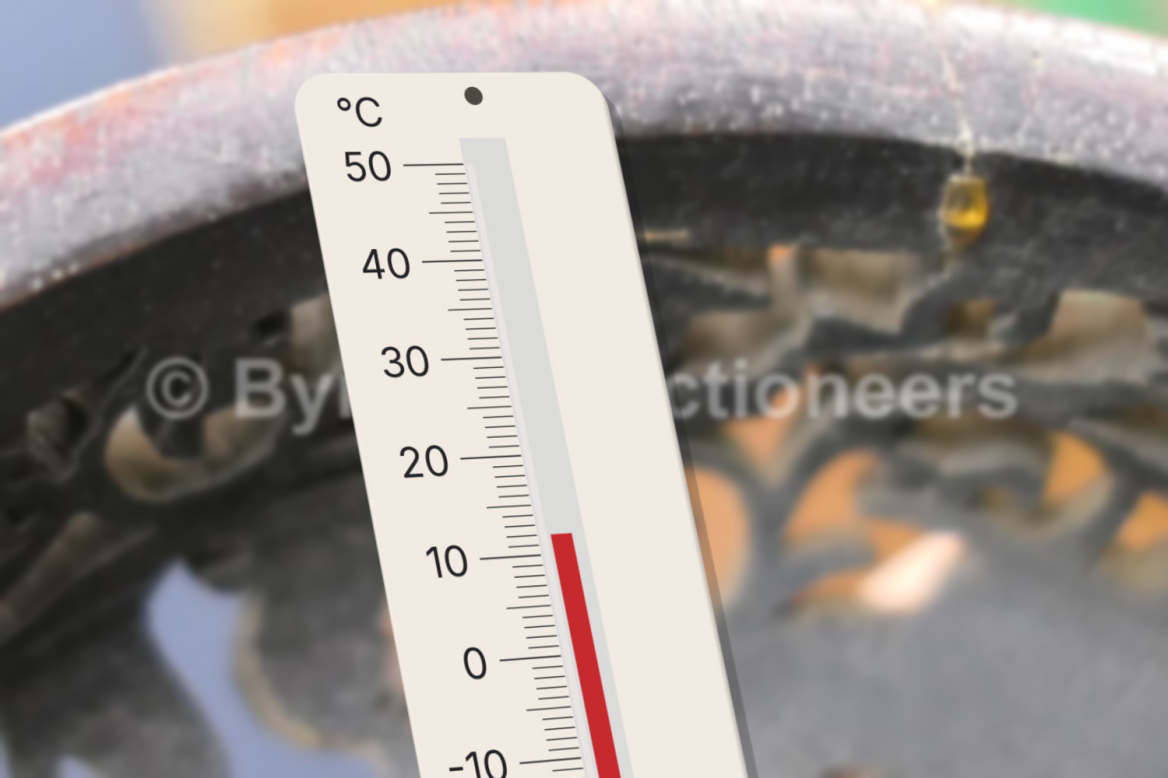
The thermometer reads {"value": 12, "unit": "°C"}
